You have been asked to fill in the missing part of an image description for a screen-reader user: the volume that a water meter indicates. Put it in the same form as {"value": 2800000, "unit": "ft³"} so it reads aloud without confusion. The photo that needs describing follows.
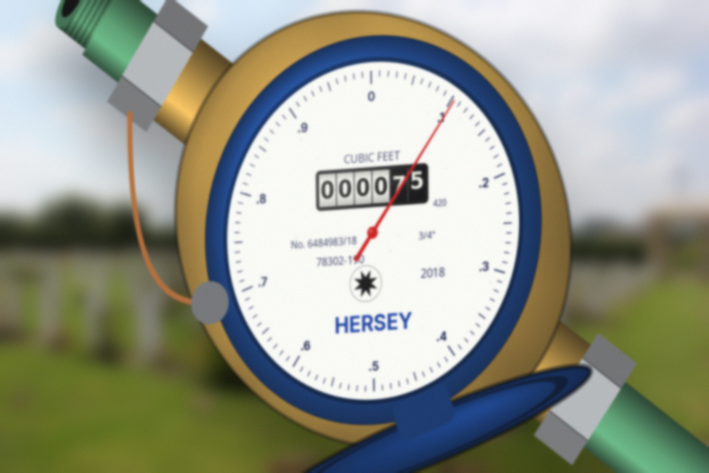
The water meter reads {"value": 75.10, "unit": "ft³"}
